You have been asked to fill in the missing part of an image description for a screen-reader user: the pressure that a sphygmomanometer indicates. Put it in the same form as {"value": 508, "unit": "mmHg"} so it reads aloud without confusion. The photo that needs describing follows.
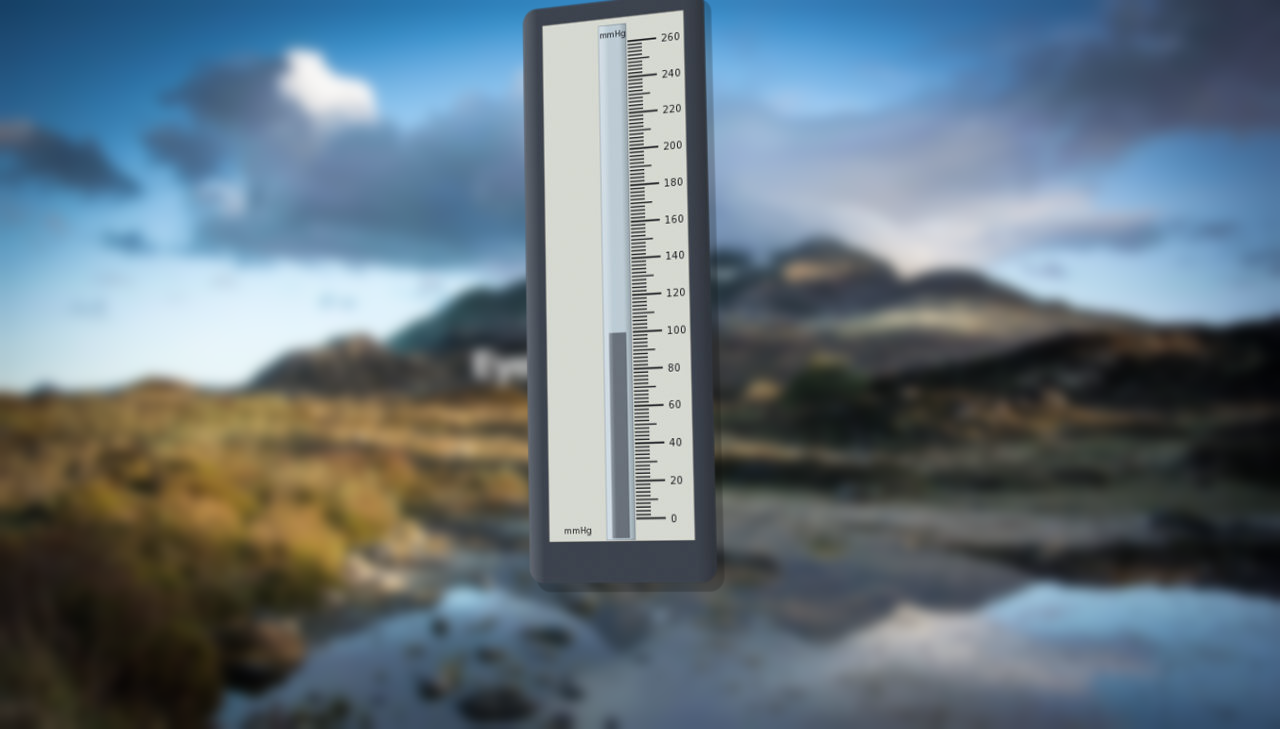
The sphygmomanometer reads {"value": 100, "unit": "mmHg"}
